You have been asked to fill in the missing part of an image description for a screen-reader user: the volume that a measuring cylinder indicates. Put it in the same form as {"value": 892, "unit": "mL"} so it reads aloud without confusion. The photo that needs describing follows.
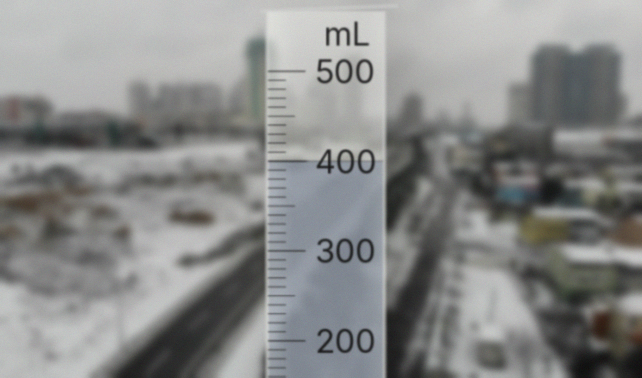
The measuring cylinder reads {"value": 400, "unit": "mL"}
